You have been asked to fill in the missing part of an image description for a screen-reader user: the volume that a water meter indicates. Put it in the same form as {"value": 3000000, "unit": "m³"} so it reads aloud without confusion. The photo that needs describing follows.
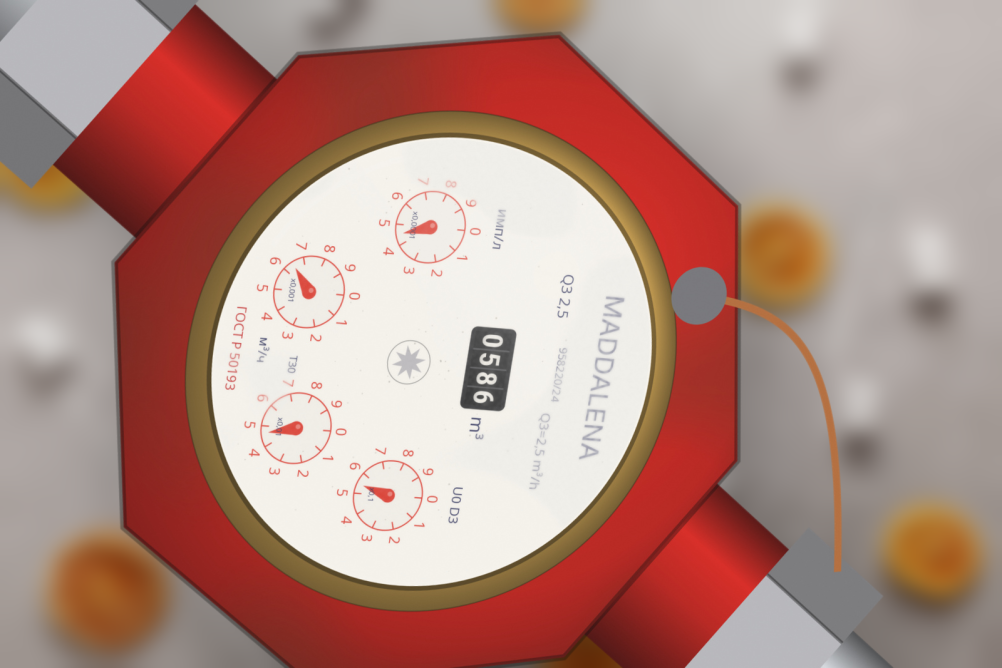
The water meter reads {"value": 586.5464, "unit": "m³"}
